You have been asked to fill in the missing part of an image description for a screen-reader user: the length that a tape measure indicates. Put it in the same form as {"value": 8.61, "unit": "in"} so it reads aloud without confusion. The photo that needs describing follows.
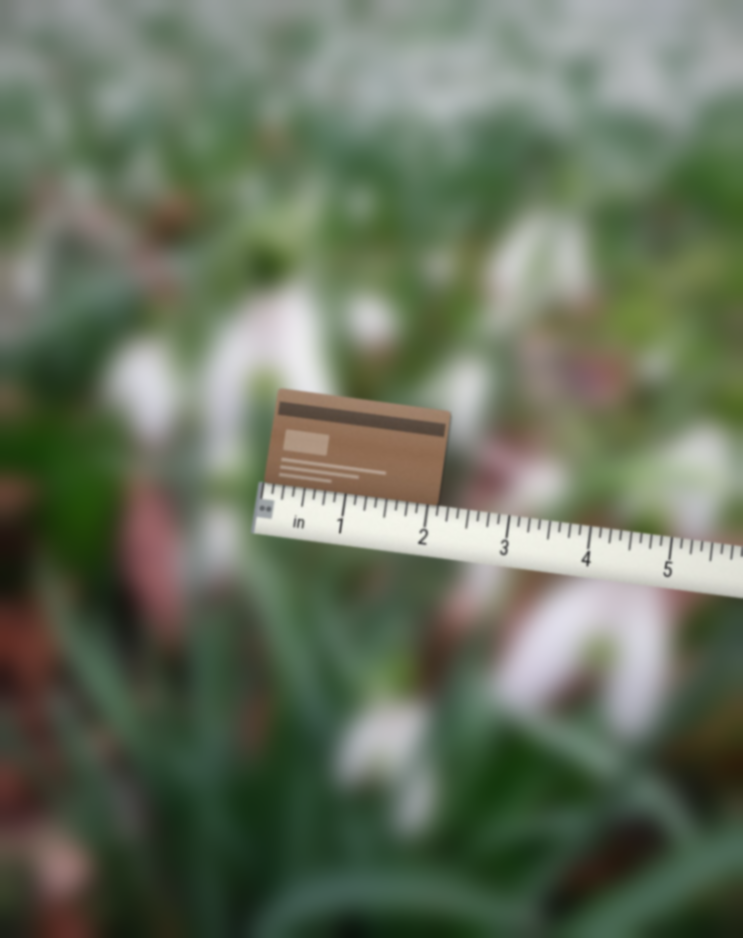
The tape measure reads {"value": 2.125, "unit": "in"}
